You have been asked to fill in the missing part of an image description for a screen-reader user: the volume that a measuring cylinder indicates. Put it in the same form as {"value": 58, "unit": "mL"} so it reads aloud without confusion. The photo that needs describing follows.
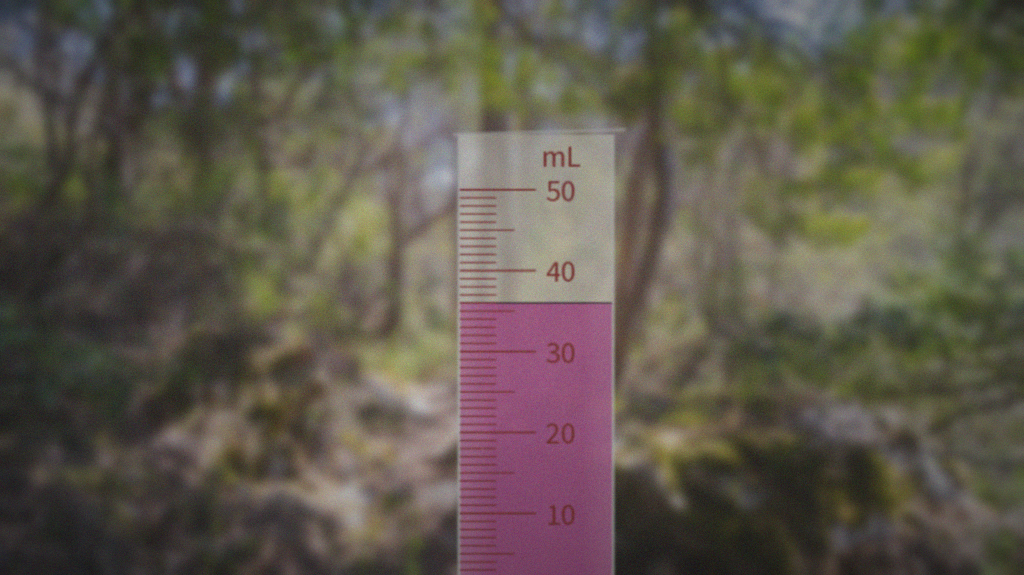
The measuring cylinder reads {"value": 36, "unit": "mL"}
